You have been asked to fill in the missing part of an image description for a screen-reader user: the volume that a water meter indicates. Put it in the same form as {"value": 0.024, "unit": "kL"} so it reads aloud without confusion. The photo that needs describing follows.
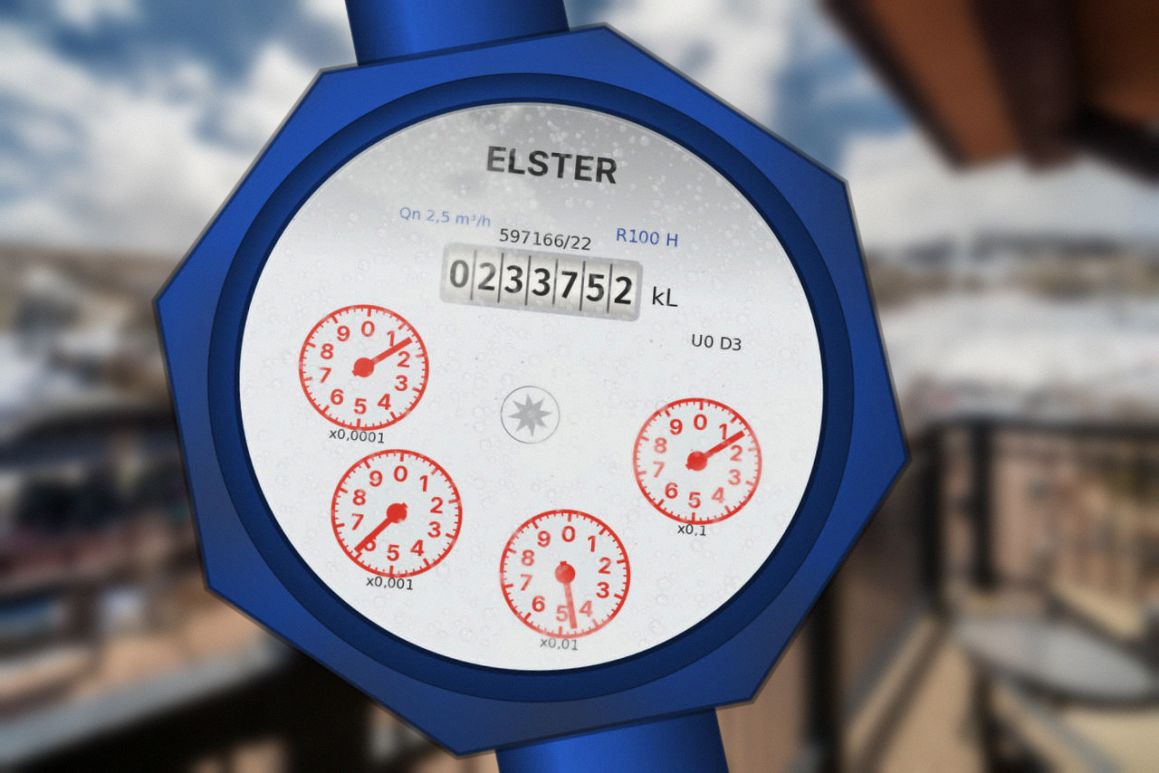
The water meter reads {"value": 233752.1461, "unit": "kL"}
